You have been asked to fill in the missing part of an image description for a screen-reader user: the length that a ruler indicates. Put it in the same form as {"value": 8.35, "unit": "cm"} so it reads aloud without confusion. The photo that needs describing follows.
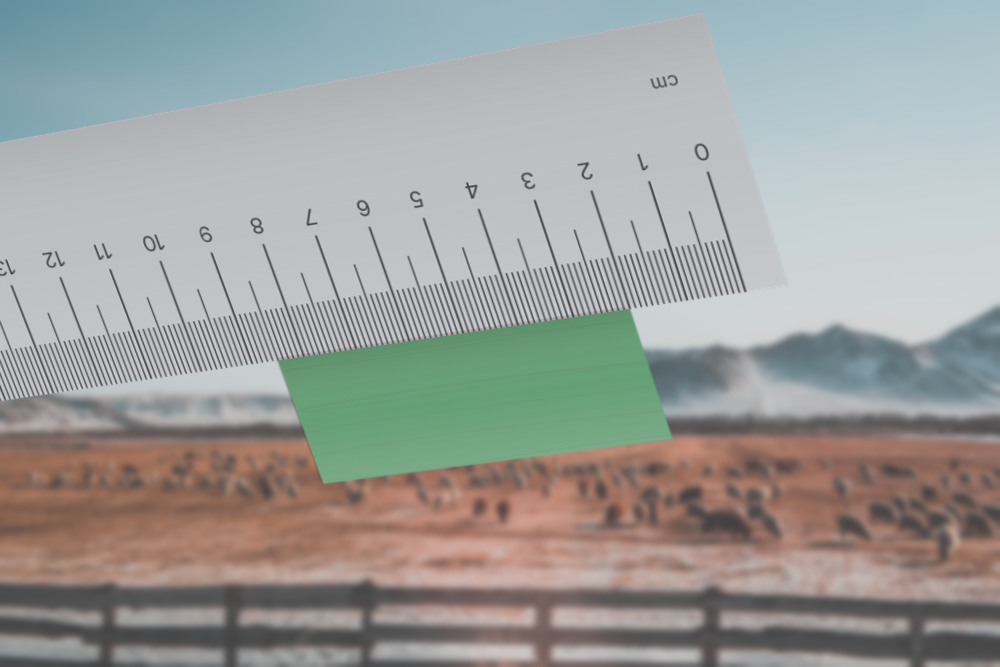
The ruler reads {"value": 6.5, "unit": "cm"}
